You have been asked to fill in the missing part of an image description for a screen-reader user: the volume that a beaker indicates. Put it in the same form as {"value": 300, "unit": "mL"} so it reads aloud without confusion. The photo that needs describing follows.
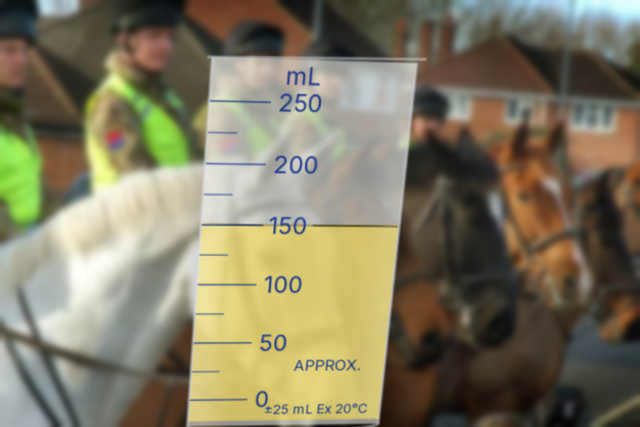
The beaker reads {"value": 150, "unit": "mL"}
